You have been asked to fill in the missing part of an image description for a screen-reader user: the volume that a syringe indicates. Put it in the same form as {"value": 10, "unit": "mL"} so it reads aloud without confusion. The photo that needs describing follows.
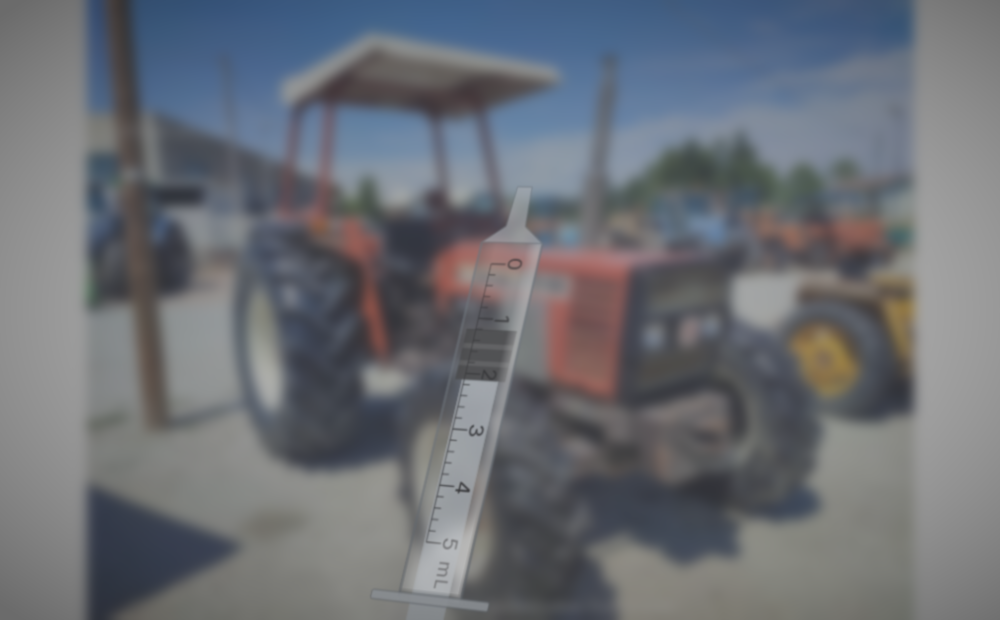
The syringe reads {"value": 1.2, "unit": "mL"}
